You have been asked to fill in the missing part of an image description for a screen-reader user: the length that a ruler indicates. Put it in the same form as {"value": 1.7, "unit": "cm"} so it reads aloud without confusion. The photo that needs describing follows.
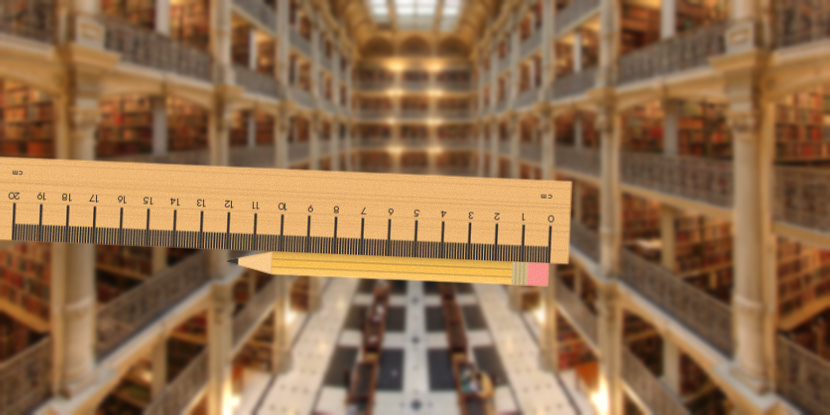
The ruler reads {"value": 12, "unit": "cm"}
